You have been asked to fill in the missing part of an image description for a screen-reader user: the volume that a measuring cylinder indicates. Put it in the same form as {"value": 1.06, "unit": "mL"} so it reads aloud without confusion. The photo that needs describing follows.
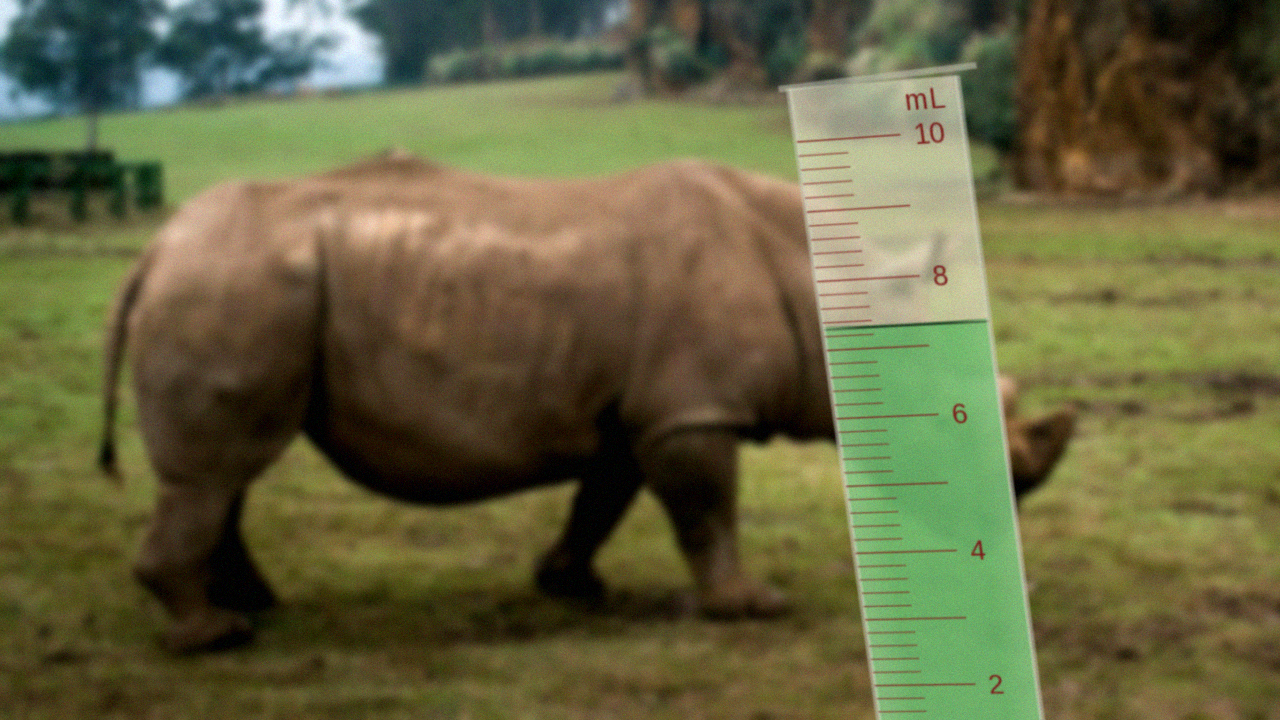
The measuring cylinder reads {"value": 7.3, "unit": "mL"}
